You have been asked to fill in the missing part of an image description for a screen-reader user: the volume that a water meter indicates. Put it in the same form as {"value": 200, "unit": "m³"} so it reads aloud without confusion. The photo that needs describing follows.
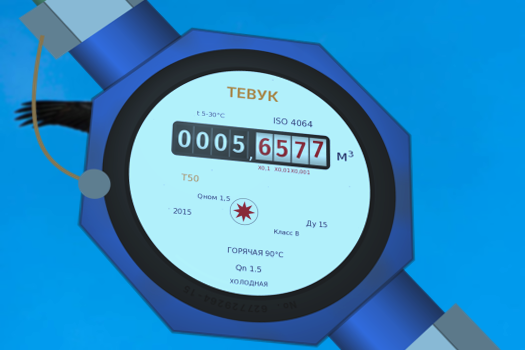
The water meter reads {"value": 5.6577, "unit": "m³"}
